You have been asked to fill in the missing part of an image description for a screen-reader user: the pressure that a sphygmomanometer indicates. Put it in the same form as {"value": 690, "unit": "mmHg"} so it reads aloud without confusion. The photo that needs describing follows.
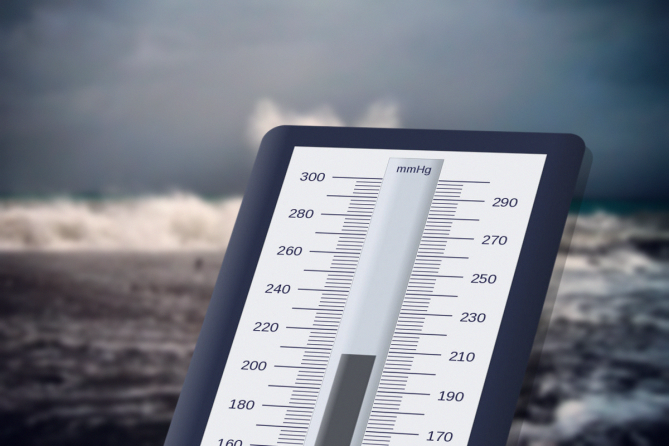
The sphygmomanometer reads {"value": 208, "unit": "mmHg"}
